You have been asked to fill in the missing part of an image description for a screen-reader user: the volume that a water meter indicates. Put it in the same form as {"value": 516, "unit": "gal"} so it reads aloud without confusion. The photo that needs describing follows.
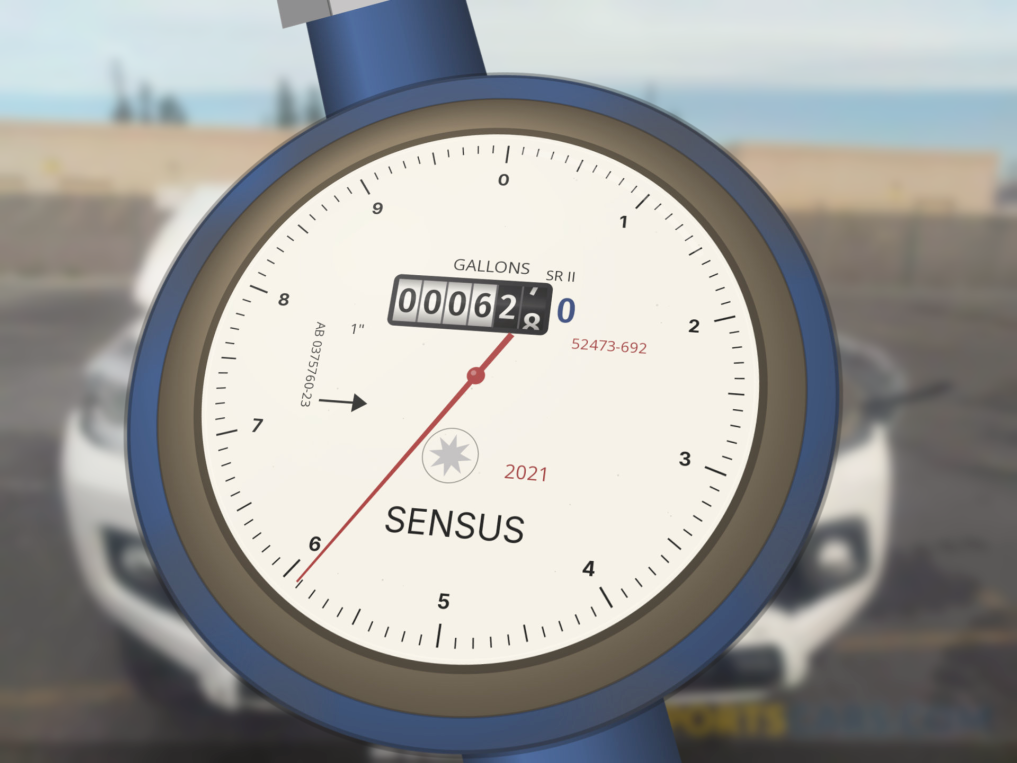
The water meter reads {"value": 6275.9, "unit": "gal"}
